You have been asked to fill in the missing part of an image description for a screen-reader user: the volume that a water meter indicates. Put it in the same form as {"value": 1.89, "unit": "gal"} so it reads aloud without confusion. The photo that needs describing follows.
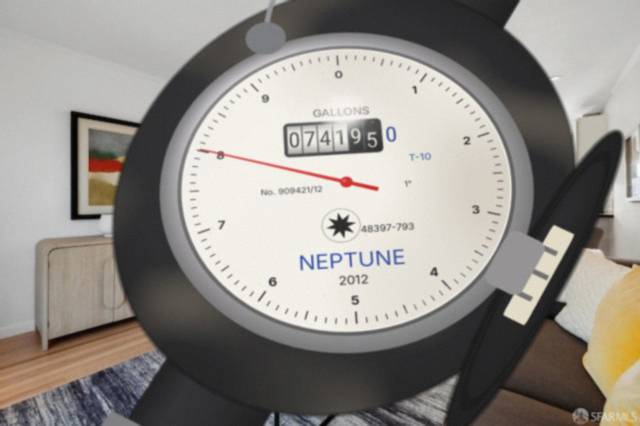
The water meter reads {"value": 741948.0, "unit": "gal"}
